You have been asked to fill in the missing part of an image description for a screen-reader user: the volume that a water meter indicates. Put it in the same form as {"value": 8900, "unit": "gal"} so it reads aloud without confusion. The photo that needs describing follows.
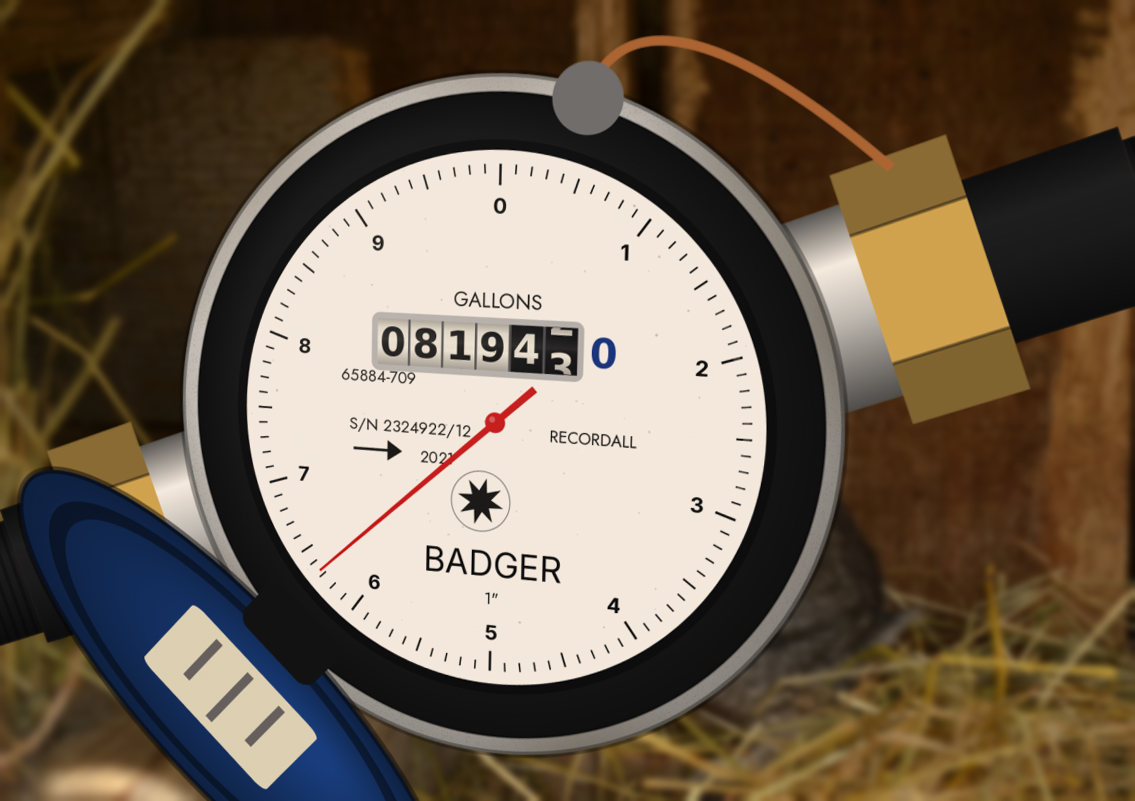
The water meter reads {"value": 819426.3, "unit": "gal"}
